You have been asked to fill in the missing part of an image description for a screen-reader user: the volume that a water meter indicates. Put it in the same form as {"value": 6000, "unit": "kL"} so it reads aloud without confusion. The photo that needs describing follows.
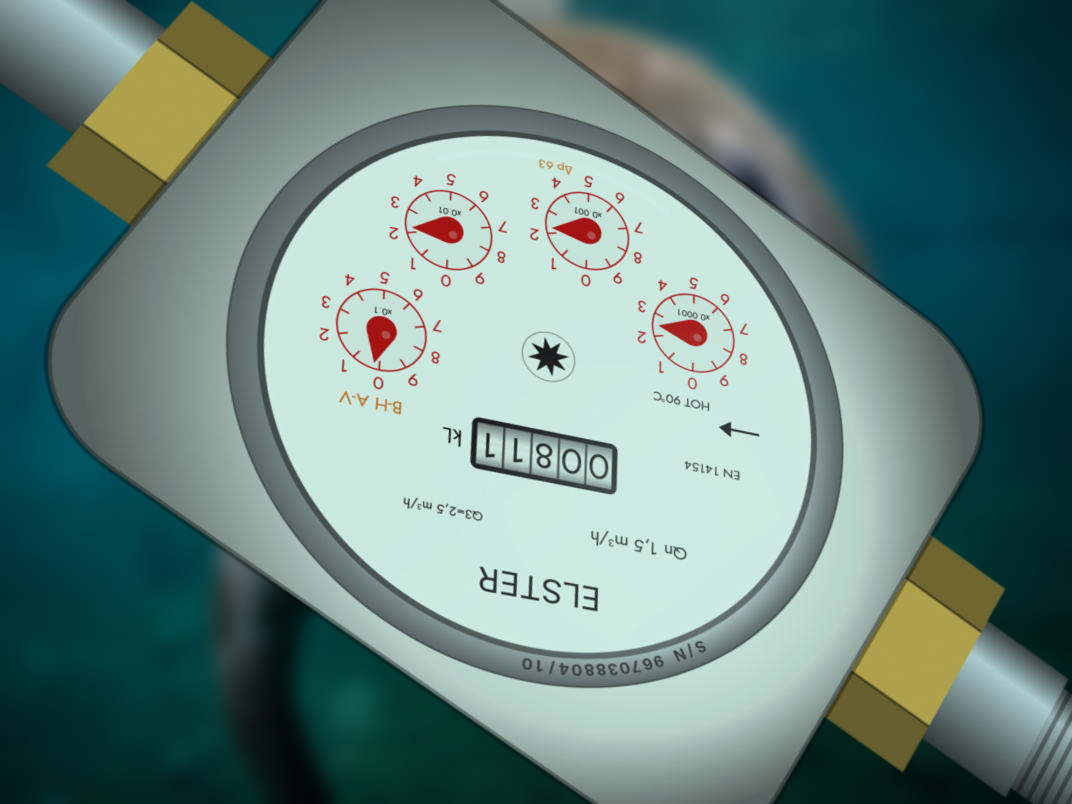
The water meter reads {"value": 811.0222, "unit": "kL"}
